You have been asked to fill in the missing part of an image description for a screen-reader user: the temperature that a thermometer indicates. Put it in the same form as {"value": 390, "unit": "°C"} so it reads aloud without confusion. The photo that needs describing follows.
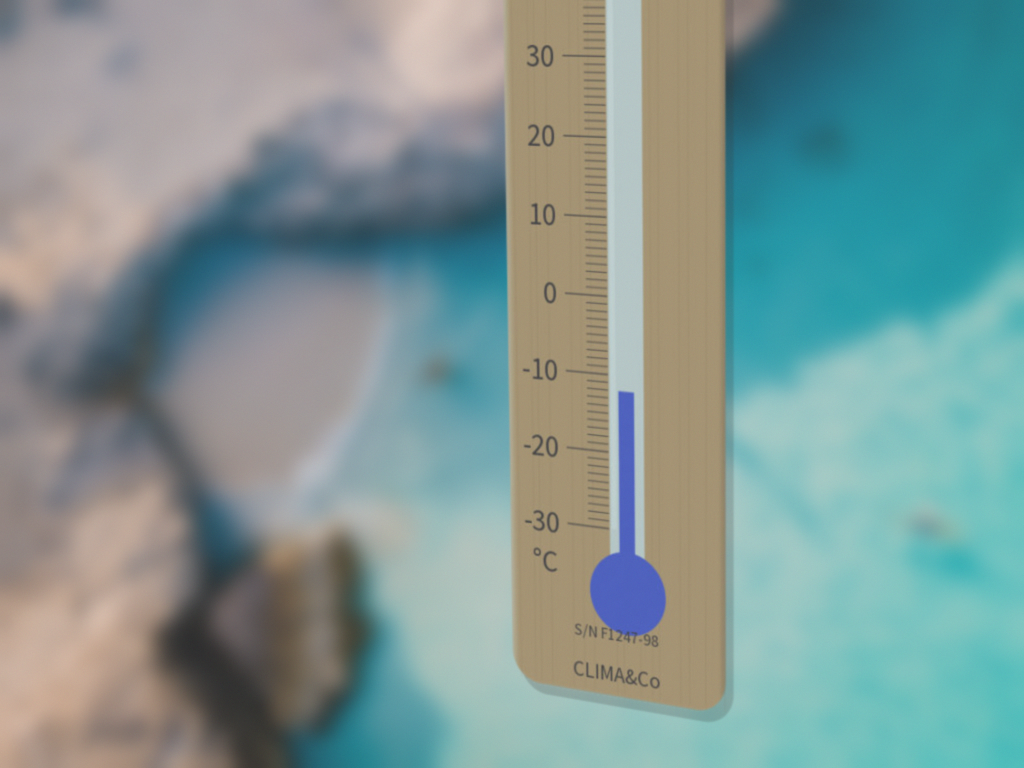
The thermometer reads {"value": -12, "unit": "°C"}
